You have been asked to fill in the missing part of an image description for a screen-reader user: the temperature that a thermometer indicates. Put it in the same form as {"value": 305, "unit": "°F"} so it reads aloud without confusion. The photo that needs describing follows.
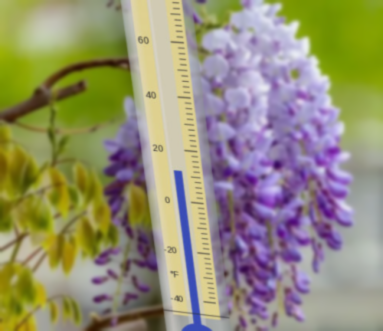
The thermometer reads {"value": 12, "unit": "°F"}
